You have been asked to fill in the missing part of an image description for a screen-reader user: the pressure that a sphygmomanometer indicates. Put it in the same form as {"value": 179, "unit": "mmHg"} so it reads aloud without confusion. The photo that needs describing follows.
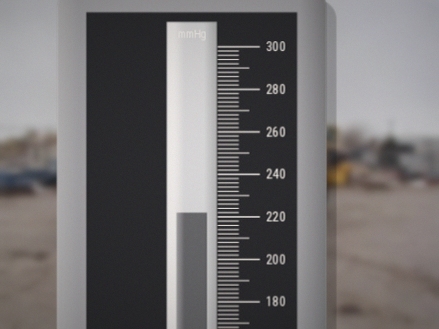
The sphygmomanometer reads {"value": 222, "unit": "mmHg"}
